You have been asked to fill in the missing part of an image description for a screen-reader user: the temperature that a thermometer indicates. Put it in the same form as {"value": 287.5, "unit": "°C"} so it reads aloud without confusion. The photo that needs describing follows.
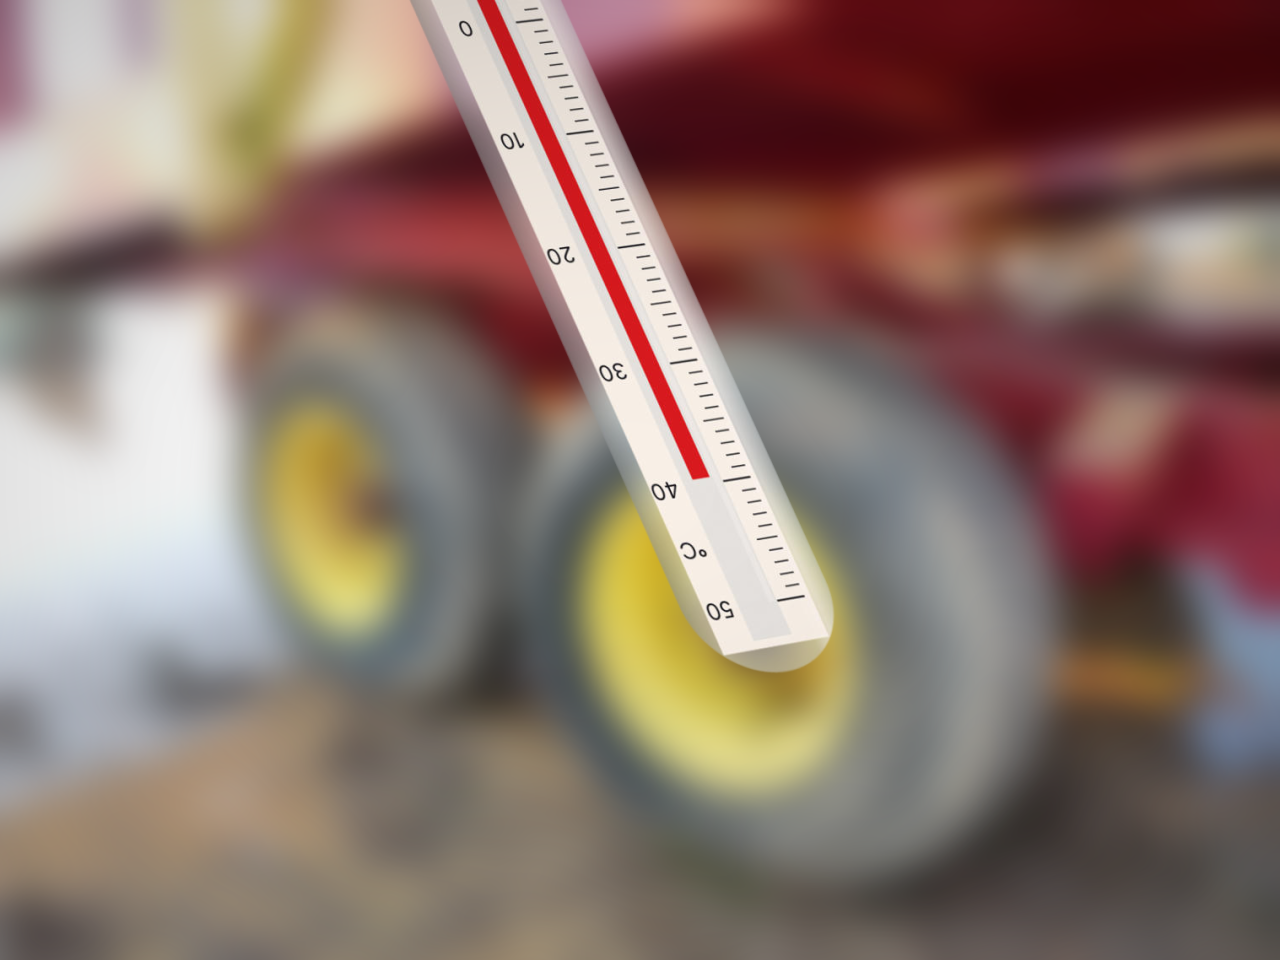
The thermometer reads {"value": 39.5, "unit": "°C"}
